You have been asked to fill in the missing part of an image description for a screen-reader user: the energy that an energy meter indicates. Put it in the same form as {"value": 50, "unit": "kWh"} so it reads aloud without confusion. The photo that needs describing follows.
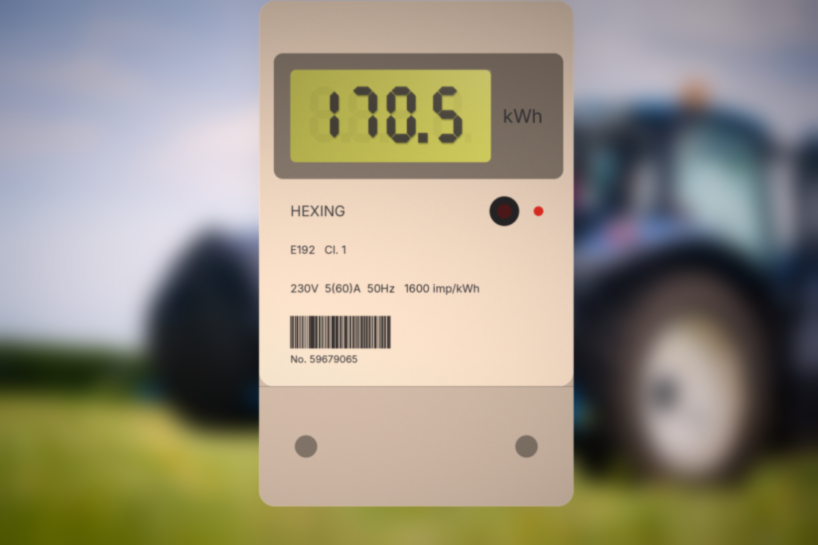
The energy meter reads {"value": 170.5, "unit": "kWh"}
